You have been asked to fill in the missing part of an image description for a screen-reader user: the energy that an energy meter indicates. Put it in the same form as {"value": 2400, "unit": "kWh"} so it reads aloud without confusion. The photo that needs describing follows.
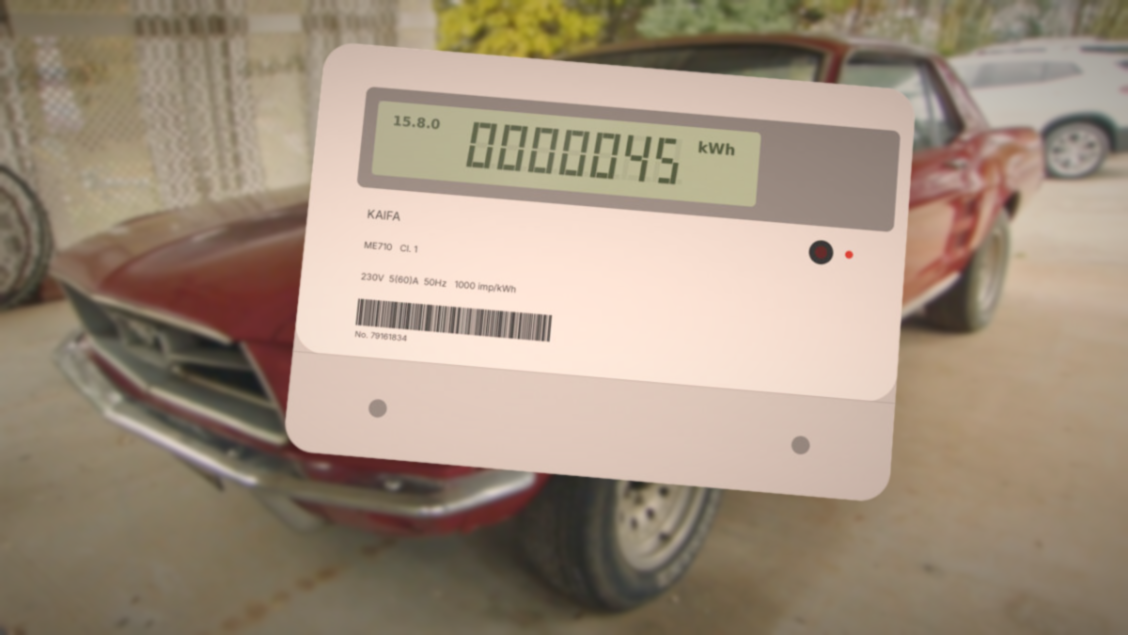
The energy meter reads {"value": 45, "unit": "kWh"}
